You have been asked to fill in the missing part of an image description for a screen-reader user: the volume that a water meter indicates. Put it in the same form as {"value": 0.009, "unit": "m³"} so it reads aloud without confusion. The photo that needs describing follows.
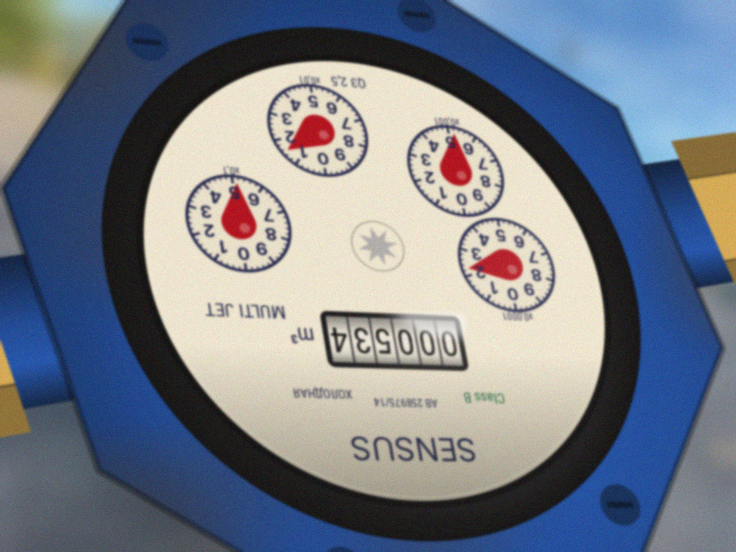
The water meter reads {"value": 534.5152, "unit": "m³"}
